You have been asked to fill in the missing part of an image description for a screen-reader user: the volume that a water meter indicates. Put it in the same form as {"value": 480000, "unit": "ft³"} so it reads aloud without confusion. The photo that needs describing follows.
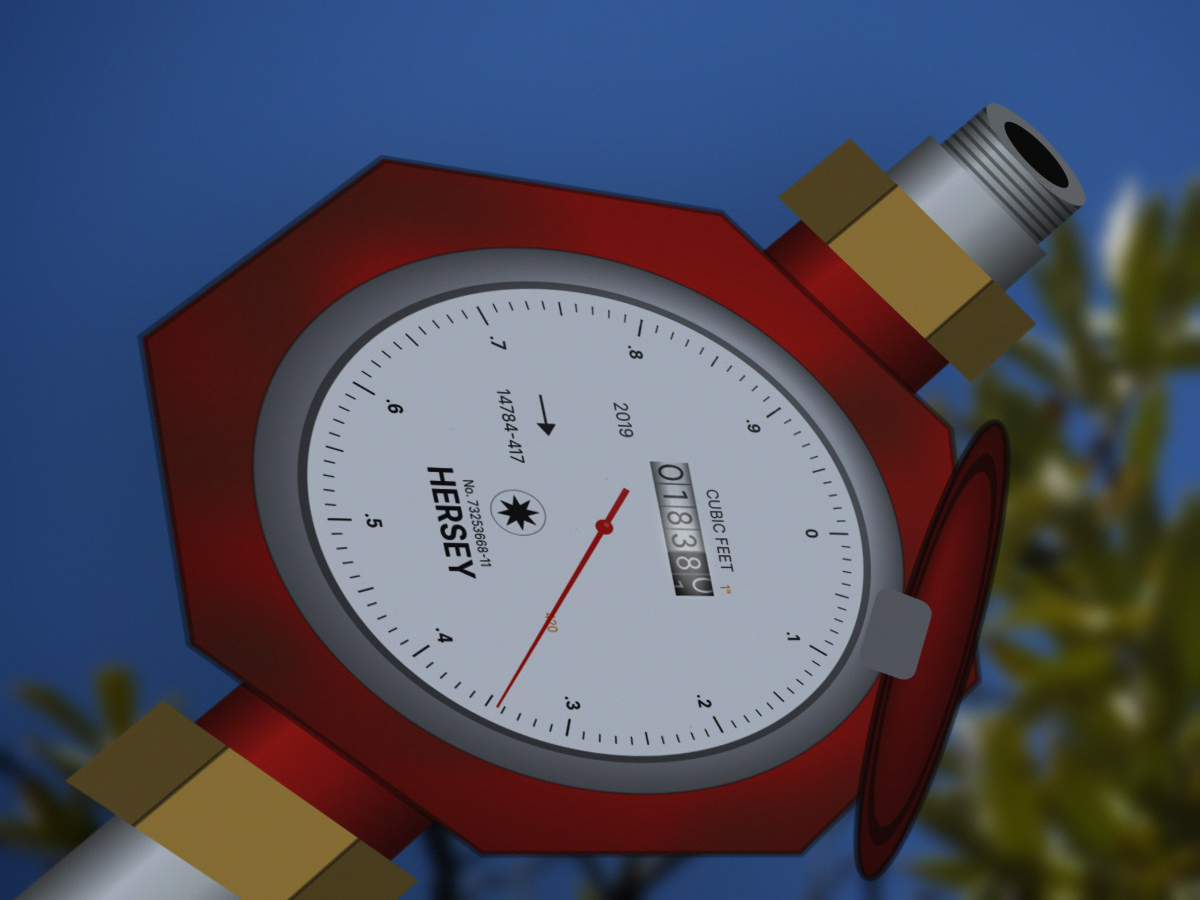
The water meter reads {"value": 18380.34, "unit": "ft³"}
